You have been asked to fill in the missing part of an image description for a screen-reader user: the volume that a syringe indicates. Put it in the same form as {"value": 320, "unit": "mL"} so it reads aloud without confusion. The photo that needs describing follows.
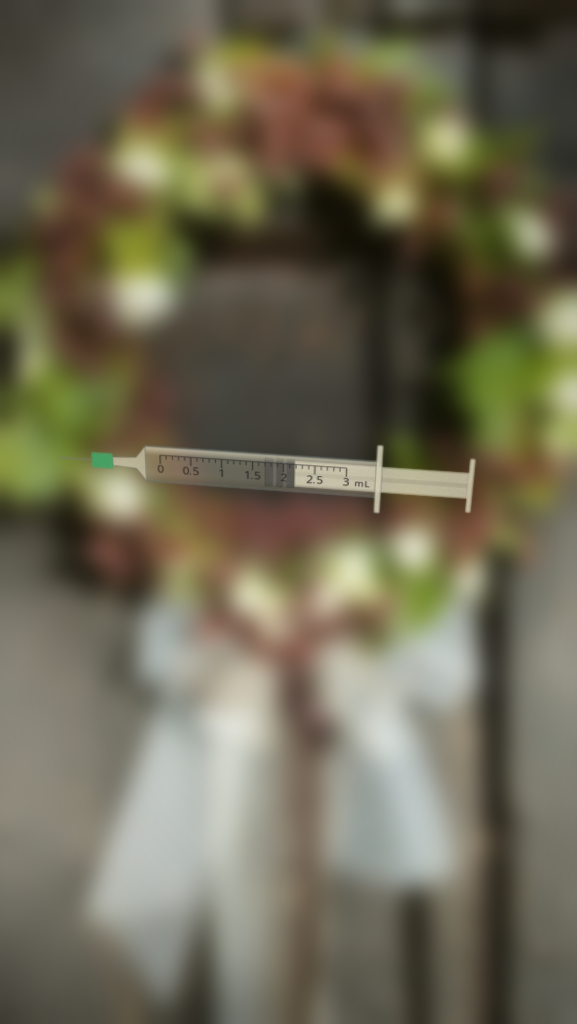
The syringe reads {"value": 1.7, "unit": "mL"}
